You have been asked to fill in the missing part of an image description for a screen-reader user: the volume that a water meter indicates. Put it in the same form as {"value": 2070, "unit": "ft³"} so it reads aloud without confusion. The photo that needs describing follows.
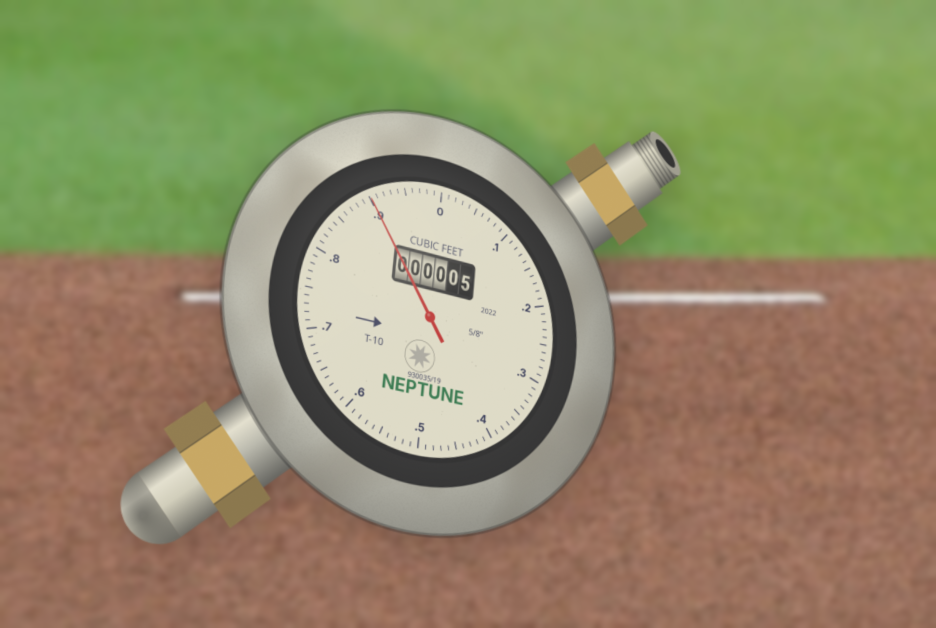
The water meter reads {"value": 4.90, "unit": "ft³"}
